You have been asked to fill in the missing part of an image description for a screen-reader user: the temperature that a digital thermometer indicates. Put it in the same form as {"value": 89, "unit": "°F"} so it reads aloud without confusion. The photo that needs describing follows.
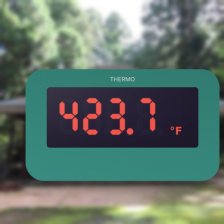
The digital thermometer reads {"value": 423.7, "unit": "°F"}
